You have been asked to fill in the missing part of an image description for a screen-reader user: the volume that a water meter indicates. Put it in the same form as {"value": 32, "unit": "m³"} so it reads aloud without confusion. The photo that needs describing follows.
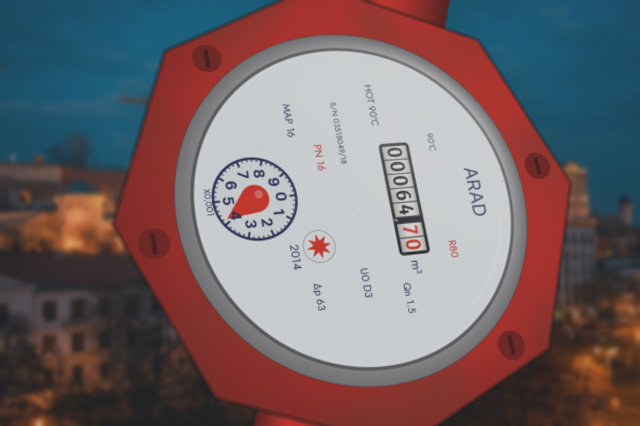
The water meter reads {"value": 64.704, "unit": "m³"}
